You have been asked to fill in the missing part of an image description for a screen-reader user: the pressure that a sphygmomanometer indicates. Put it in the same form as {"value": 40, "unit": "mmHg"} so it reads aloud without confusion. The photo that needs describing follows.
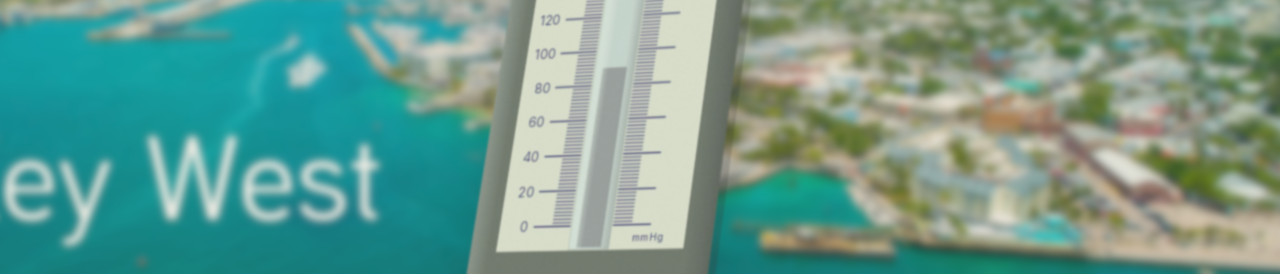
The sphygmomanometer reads {"value": 90, "unit": "mmHg"}
